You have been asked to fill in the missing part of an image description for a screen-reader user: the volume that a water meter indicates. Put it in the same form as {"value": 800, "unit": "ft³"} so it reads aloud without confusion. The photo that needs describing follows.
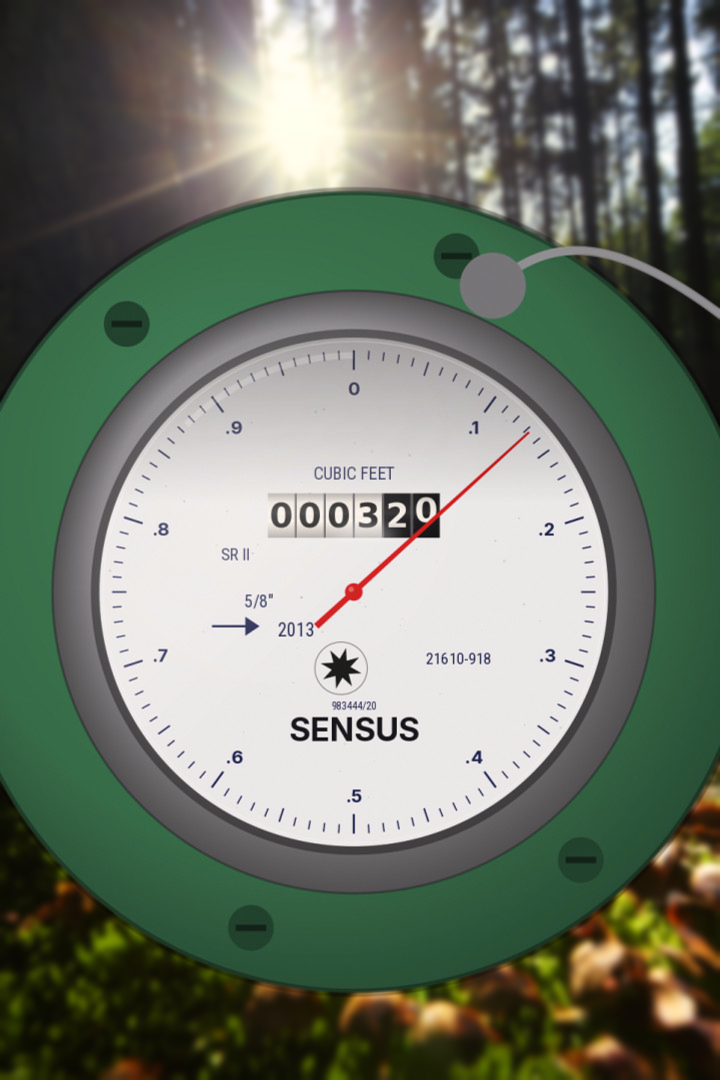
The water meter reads {"value": 320.13, "unit": "ft³"}
